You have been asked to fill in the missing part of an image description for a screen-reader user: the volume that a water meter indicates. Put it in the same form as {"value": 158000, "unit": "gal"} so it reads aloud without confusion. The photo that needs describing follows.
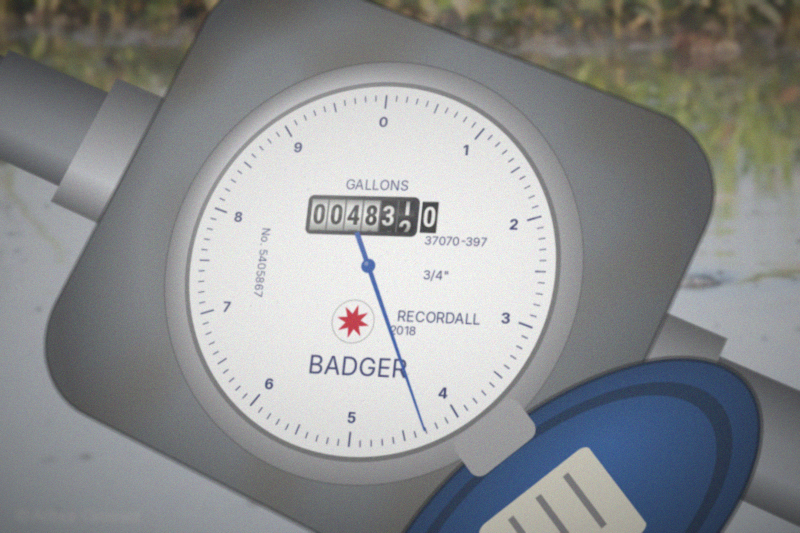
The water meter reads {"value": 48314.3, "unit": "gal"}
